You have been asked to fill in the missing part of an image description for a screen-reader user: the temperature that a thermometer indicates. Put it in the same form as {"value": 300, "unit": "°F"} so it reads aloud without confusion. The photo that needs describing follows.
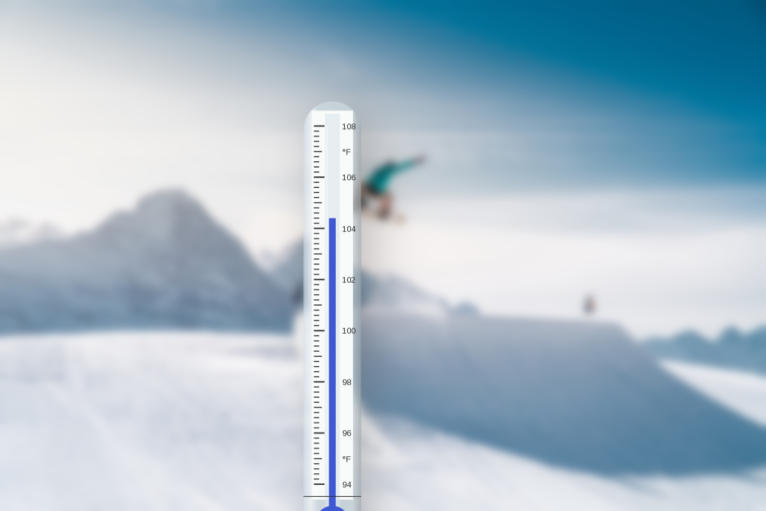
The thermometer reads {"value": 104.4, "unit": "°F"}
